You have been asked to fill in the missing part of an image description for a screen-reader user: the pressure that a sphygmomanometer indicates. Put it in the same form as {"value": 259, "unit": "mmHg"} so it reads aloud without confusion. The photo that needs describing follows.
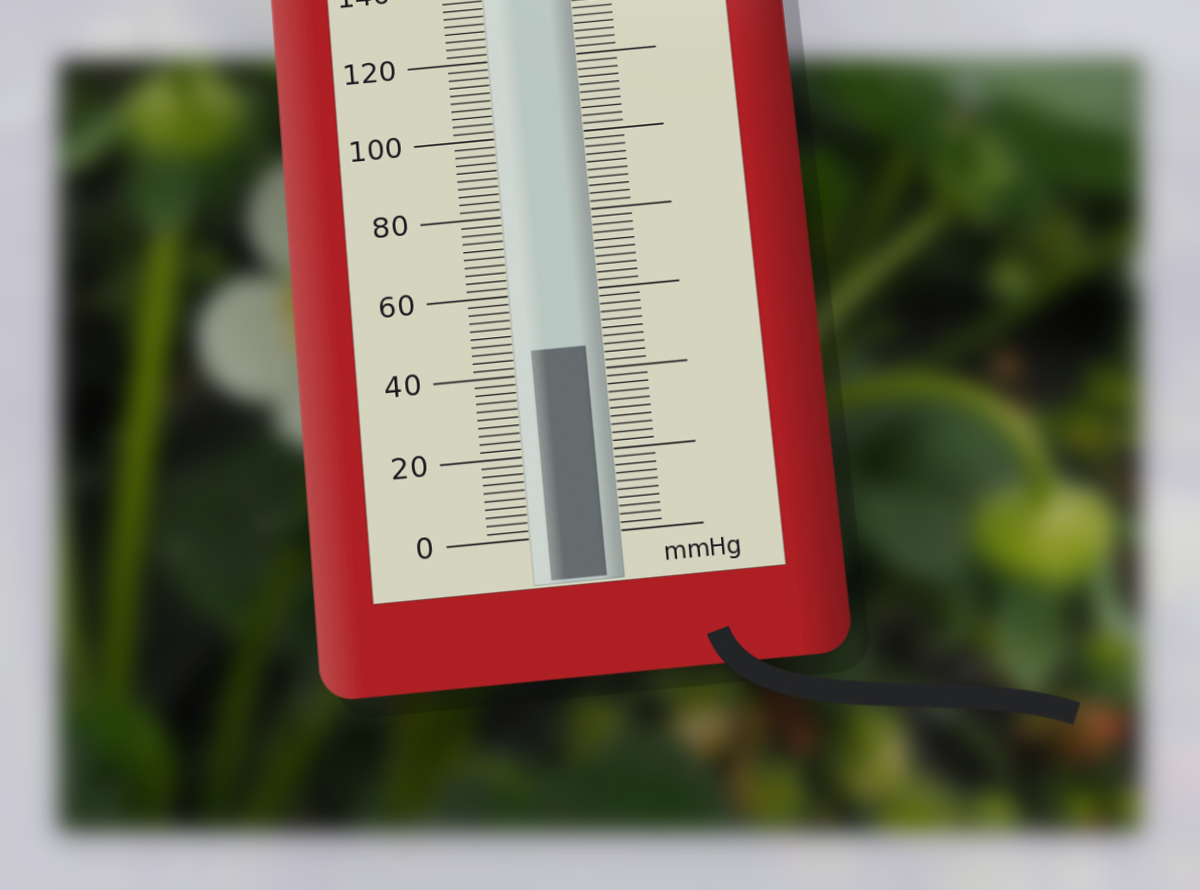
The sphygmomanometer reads {"value": 46, "unit": "mmHg"}
